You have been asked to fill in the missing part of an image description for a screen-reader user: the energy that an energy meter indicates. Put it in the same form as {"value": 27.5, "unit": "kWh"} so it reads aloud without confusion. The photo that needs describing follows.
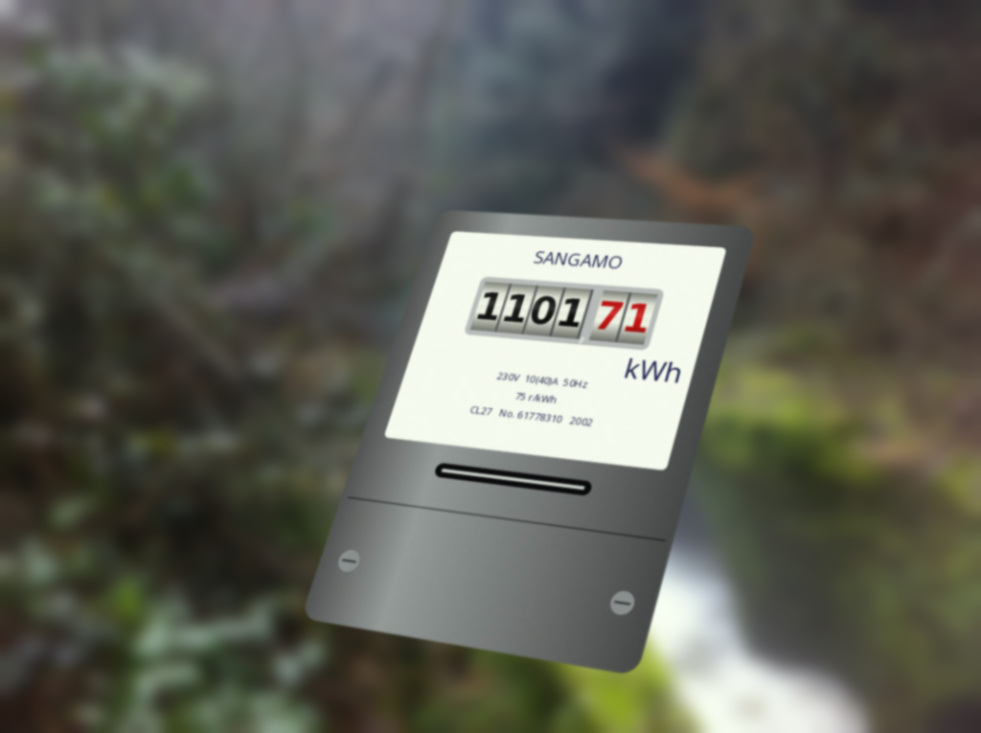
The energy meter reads {"value": 1101.71, "unit": "kWh"}
